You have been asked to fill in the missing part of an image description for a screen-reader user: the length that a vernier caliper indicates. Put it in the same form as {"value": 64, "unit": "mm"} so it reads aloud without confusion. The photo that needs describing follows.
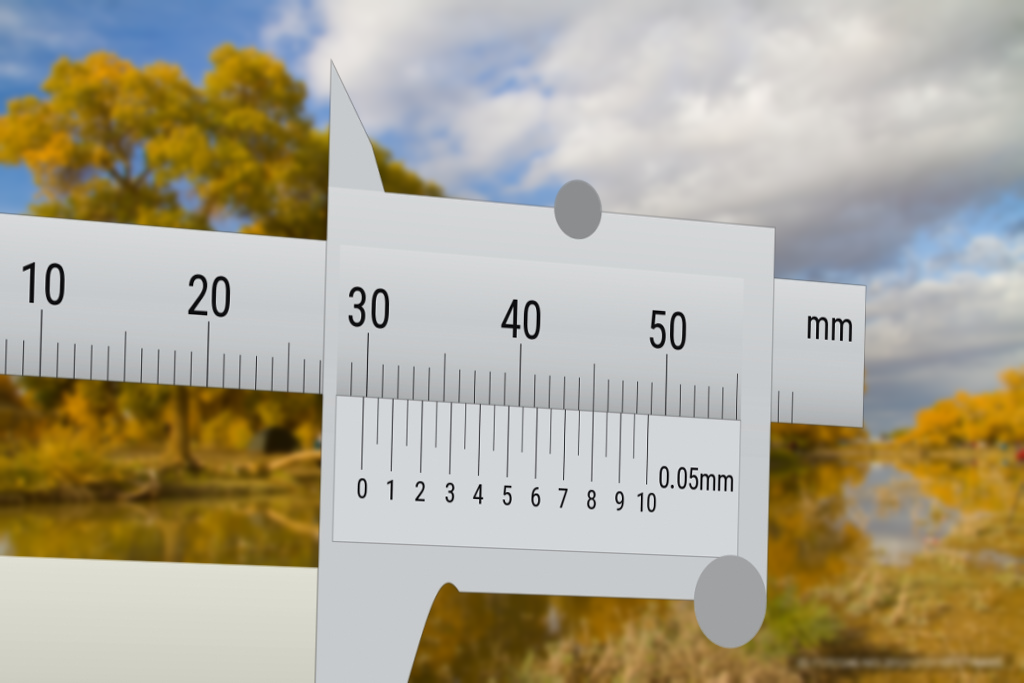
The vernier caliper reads {"value": 29.8, "unit": "mm"}
